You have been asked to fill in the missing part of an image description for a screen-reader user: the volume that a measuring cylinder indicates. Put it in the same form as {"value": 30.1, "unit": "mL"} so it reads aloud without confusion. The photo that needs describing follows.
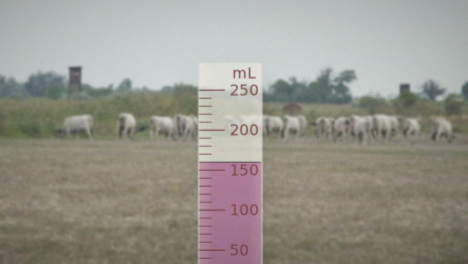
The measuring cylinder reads {"value": 160, "unit": "mL"}
